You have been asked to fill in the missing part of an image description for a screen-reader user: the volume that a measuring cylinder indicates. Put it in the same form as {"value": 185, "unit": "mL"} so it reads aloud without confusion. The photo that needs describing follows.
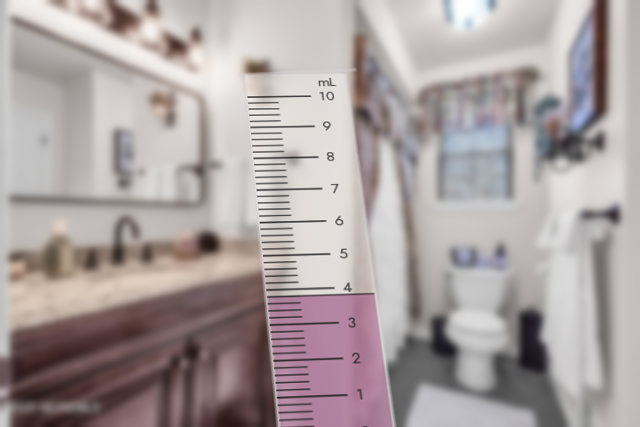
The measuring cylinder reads {"value": 3.8, "unit": "mL"}
